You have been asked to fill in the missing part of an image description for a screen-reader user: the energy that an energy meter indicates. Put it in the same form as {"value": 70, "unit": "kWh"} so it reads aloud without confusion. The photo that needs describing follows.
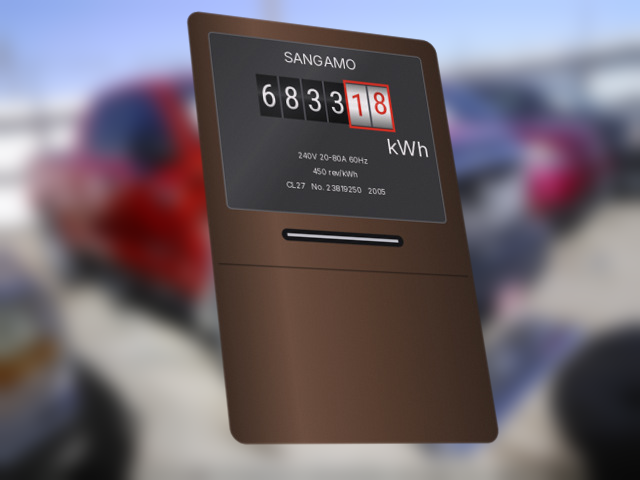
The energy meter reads {"value": 6833.18, "unit": "kWh"}
